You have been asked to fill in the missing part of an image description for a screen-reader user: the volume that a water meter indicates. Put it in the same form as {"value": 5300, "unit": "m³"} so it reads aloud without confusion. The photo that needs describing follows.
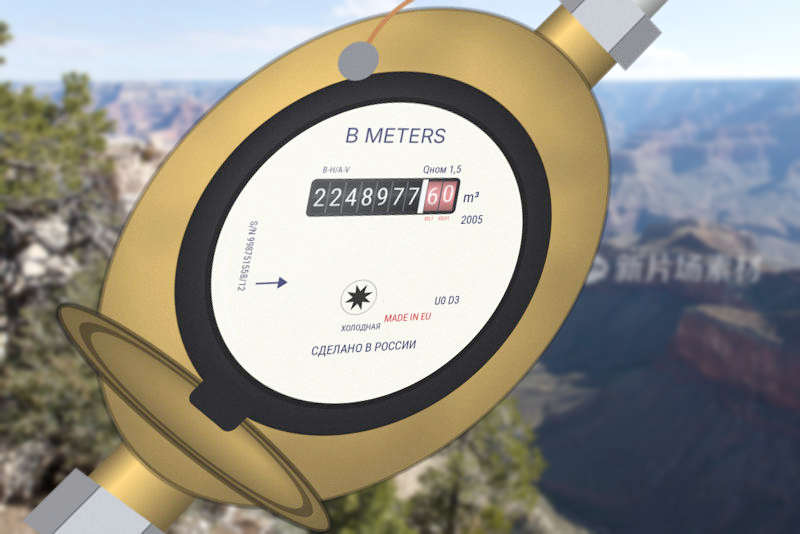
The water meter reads {"value": 2248977.60, "unit": "m³"}
